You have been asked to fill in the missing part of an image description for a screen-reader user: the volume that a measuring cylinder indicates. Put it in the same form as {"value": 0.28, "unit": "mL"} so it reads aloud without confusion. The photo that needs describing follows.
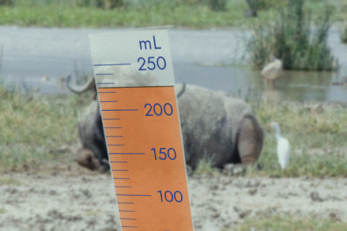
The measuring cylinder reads {"value": 225, "unit": "mL"}
